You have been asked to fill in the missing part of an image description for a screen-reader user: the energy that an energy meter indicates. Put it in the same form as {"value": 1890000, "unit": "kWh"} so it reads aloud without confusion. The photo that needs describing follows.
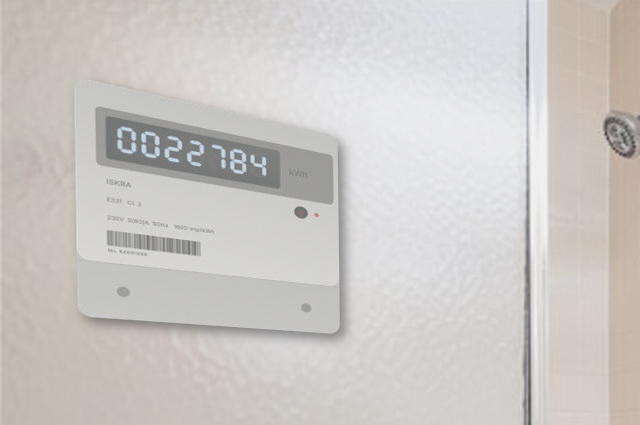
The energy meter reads {"value": 22784, "unit": "kWh"}
